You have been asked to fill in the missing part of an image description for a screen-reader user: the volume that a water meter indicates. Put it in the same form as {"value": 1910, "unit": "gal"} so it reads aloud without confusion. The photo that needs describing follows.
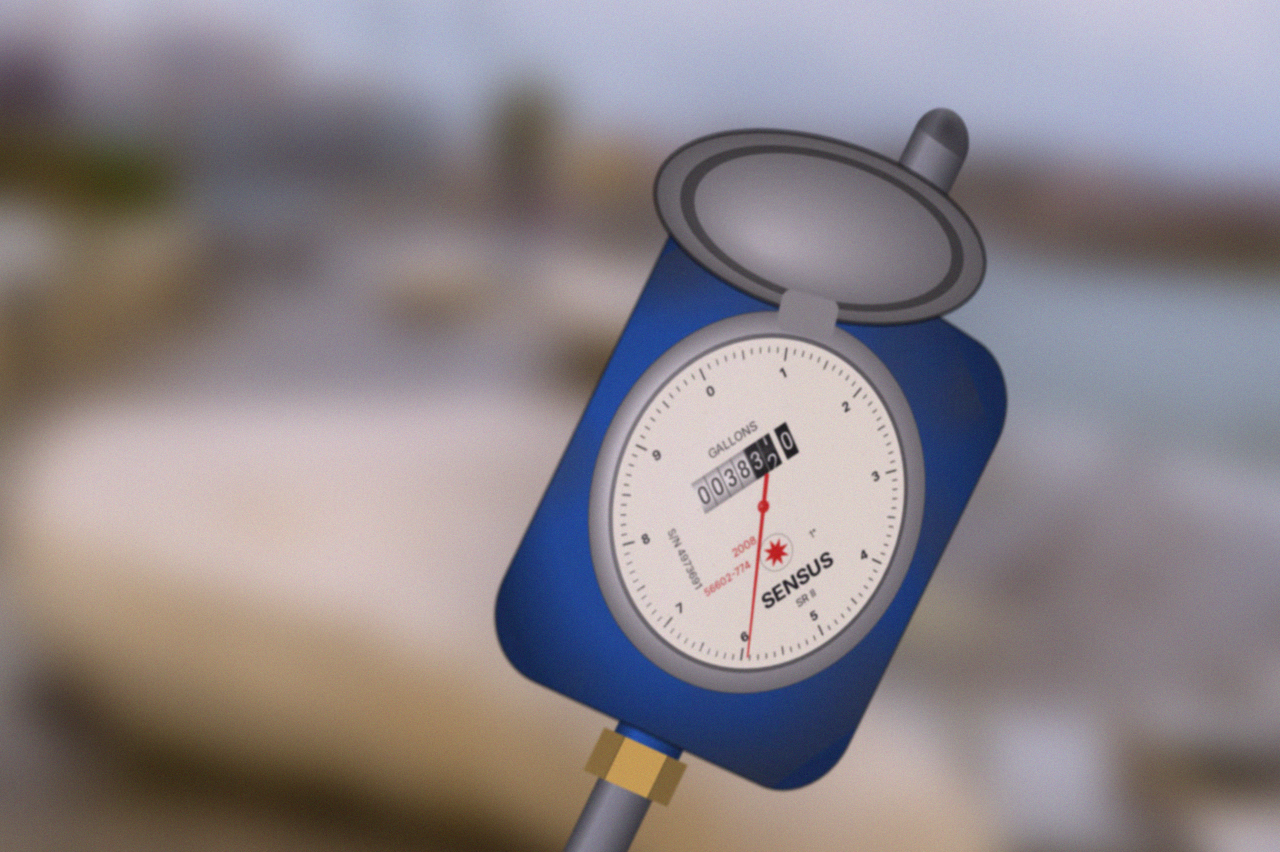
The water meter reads {"value": 38315.9, "unit": "gal"}
